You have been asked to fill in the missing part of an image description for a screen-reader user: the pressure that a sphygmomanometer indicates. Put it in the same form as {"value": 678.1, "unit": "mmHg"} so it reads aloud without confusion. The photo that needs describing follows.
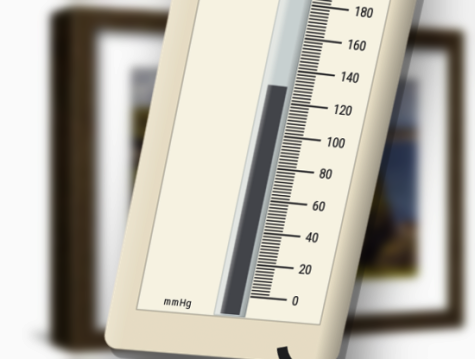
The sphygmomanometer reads {"value": 130, "unit": "mmHg"}
